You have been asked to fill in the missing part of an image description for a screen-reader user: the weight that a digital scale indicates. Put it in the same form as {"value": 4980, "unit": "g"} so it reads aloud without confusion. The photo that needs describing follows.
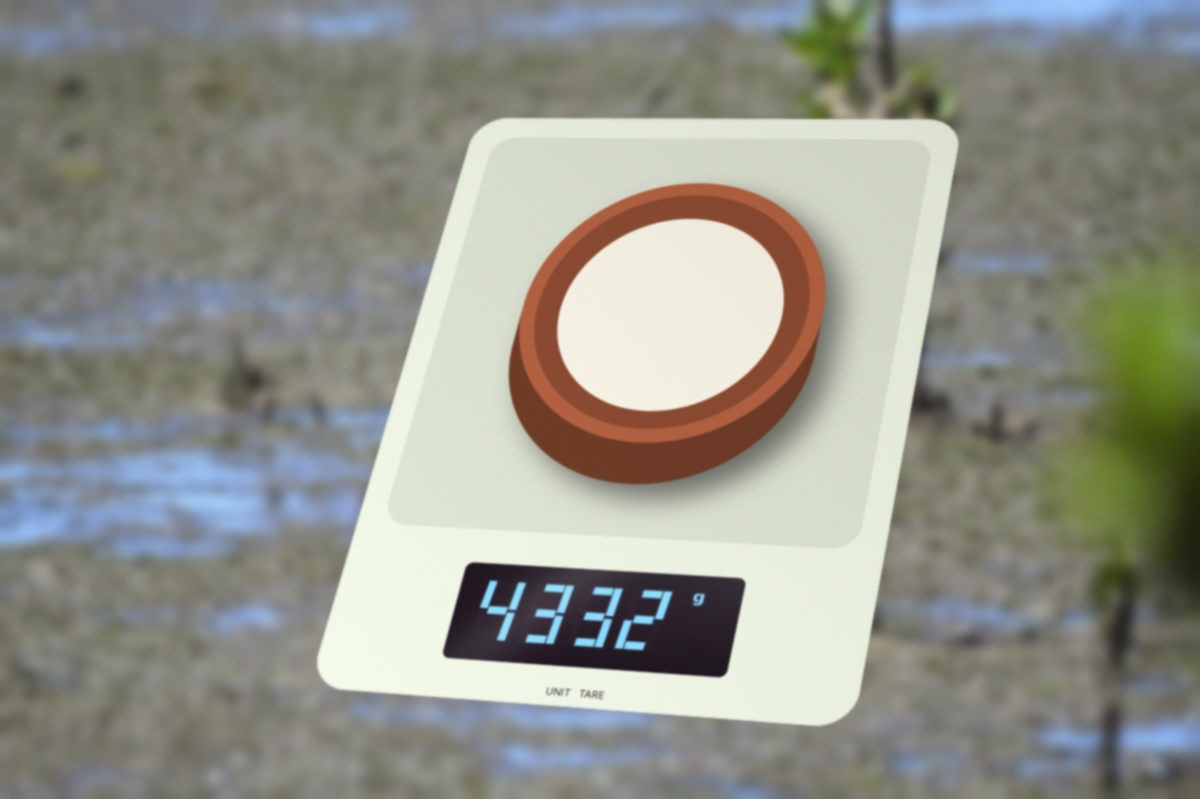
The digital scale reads {"value": 4332, "unit": "g"}
